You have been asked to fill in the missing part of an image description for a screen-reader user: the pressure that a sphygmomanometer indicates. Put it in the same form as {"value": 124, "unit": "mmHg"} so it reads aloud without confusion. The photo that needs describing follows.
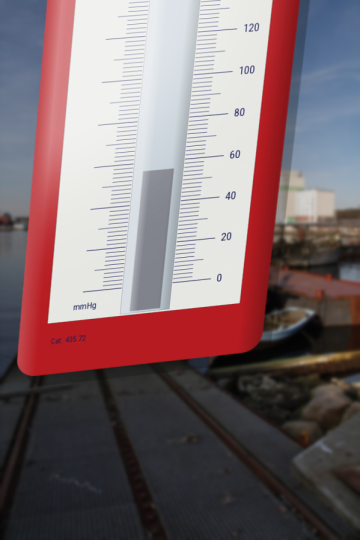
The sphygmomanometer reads {"value": 56, "unit": "mmHg"}
